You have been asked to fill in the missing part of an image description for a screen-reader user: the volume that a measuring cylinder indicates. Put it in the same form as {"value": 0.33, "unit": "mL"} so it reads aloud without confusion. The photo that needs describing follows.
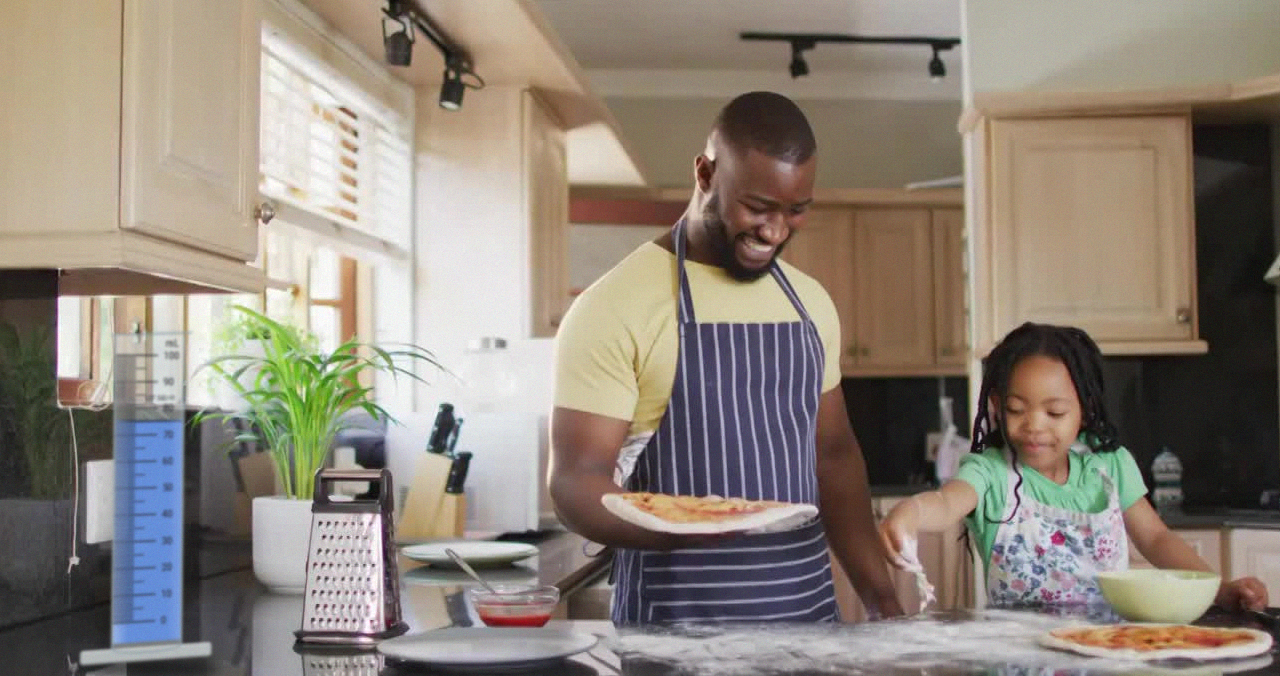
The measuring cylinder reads {"value": 75, "unit": "mL"}
